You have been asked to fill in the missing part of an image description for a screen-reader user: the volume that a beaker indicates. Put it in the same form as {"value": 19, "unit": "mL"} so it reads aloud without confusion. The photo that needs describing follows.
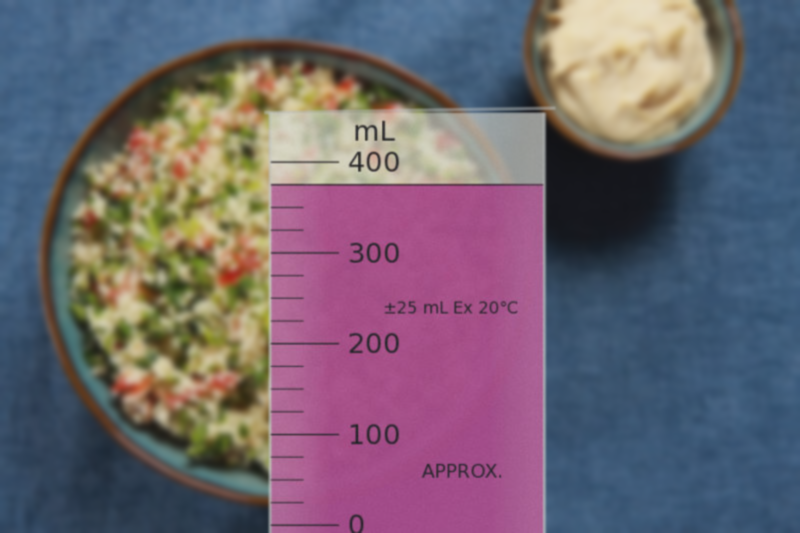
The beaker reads {"value": 375, "unit": "mL"}
